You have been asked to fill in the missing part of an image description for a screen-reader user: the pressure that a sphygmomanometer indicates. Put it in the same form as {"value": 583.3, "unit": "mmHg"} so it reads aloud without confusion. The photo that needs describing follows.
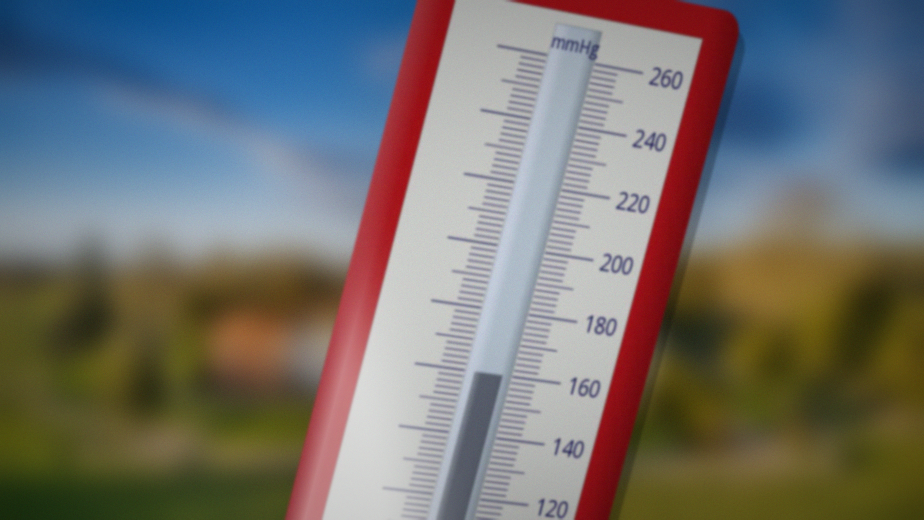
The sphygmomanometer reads {"value": 160, "unit": "mmHg"}
